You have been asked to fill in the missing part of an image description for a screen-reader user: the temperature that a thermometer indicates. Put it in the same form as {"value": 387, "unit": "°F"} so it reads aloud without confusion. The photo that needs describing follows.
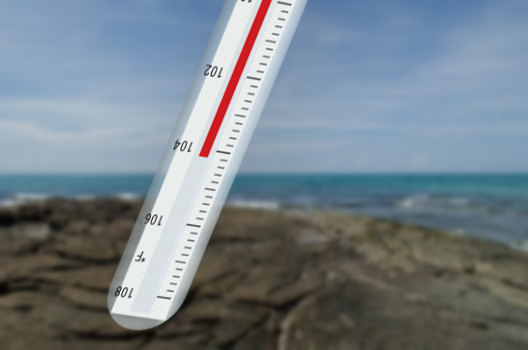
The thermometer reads {"value": 104.2, "unit": "°F"}
